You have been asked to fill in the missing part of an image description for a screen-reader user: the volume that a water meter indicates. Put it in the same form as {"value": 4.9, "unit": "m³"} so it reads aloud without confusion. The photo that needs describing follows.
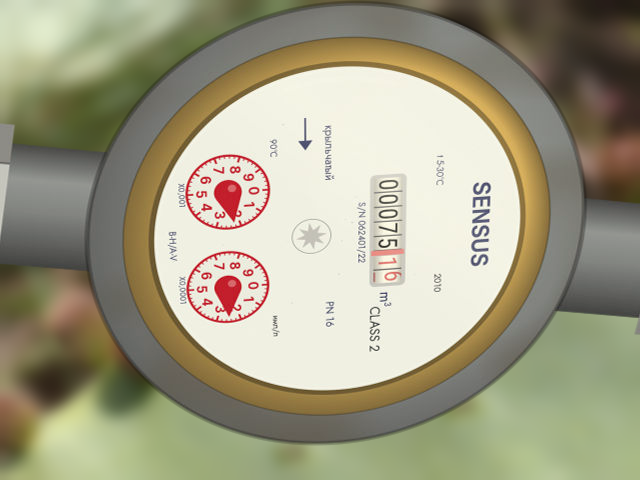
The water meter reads {"value": 75.1622, "unit": "m³"}
